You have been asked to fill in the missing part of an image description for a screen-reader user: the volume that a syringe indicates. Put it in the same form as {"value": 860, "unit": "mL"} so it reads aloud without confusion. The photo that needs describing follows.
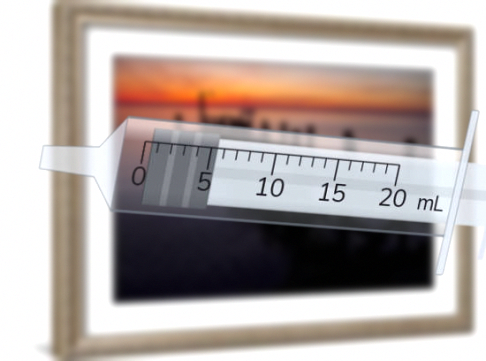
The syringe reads {"value": 0.5, "unit": "mL"}
